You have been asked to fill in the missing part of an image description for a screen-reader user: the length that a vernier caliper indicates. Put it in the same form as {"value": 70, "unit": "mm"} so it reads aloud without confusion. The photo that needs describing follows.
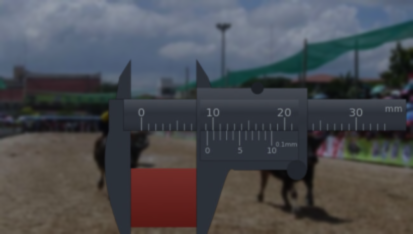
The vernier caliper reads {"value": 9.2, "unit": "mm"}
